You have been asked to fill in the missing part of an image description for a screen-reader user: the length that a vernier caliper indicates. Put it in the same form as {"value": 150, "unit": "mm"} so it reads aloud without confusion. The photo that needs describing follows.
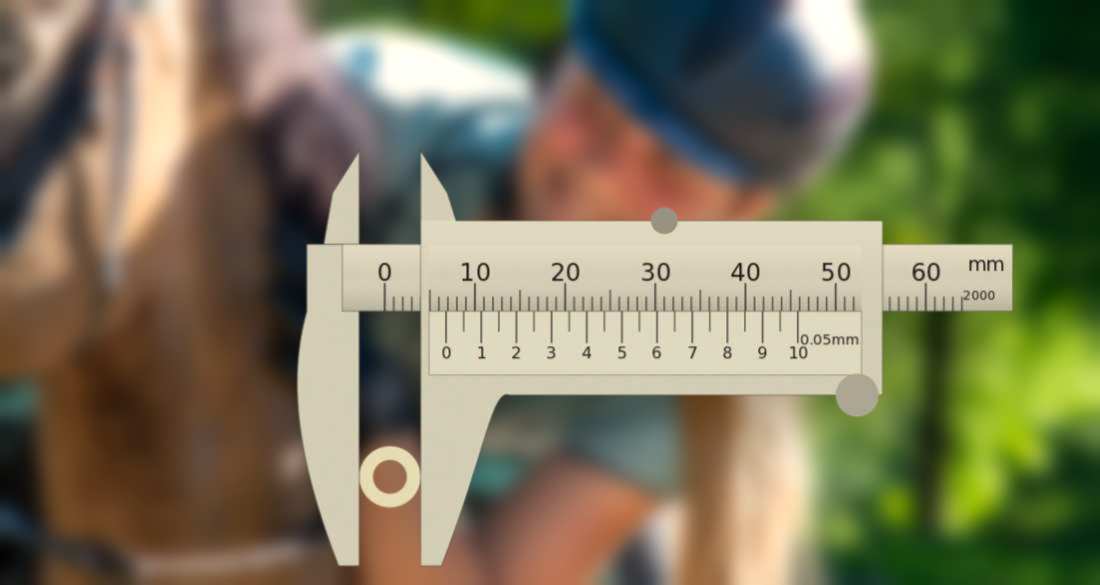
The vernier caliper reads {"value": 6.8, "unit": "mm"}
